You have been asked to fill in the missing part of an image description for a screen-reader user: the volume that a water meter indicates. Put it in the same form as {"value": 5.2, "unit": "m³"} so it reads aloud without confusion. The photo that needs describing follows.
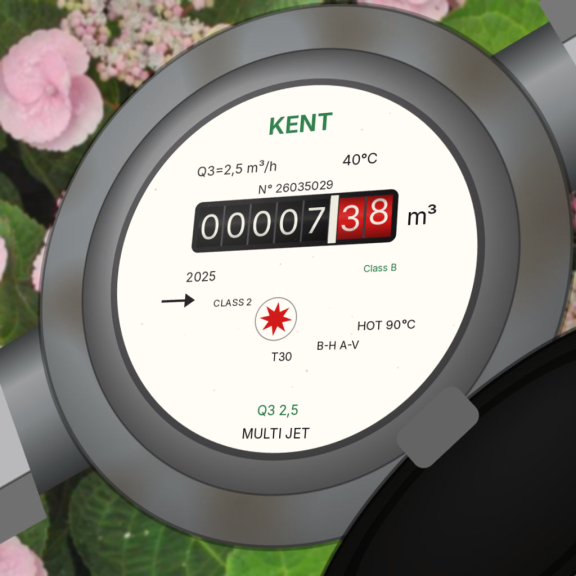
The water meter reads {"value": 7.38, "unit": "m³"}
